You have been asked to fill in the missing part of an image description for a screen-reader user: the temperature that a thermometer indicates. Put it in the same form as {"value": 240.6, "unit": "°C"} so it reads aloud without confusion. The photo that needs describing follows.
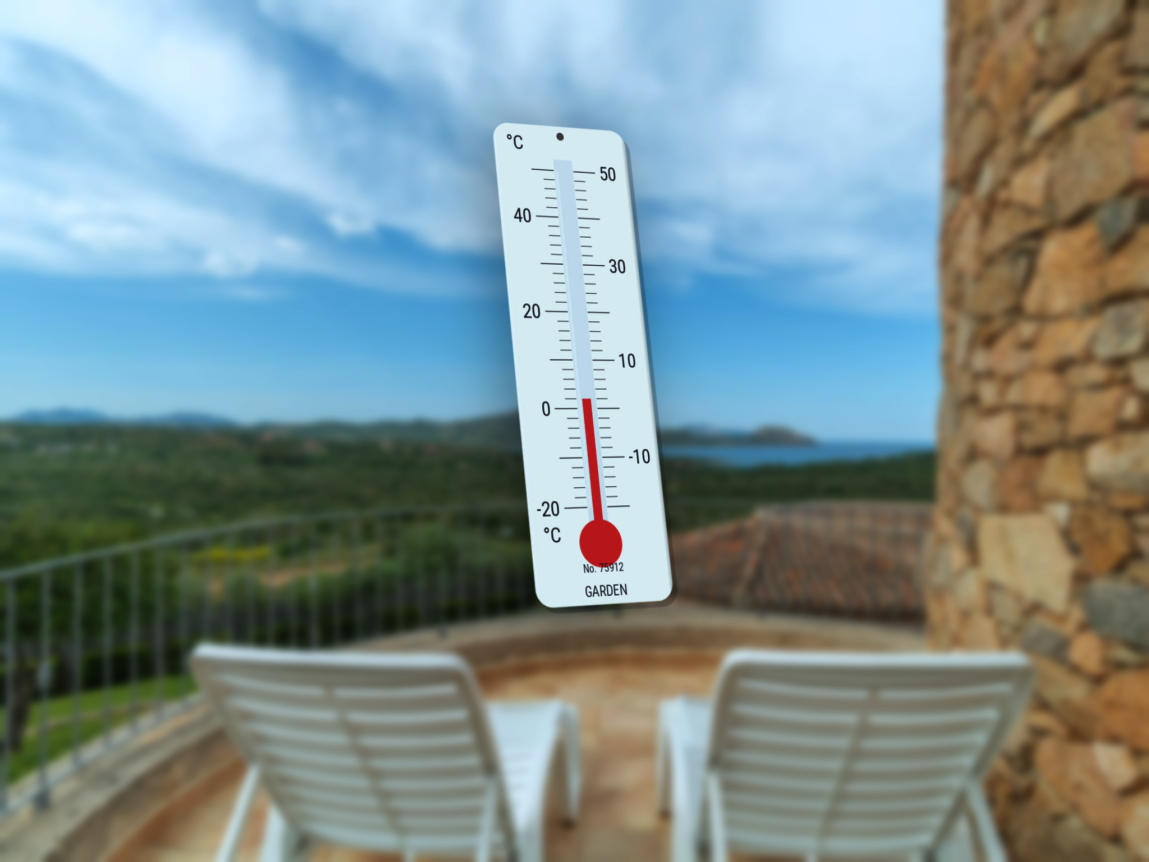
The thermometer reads {"value": 2, "unit": "°C"}
